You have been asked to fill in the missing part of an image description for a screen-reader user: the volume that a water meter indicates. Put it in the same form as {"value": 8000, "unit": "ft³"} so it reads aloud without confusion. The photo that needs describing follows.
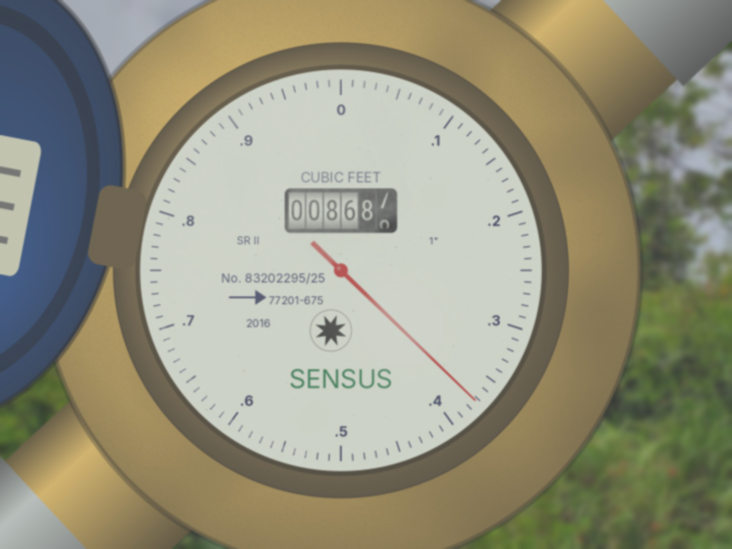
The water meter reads {"value": 8687.37, "unit": "ft³"}
